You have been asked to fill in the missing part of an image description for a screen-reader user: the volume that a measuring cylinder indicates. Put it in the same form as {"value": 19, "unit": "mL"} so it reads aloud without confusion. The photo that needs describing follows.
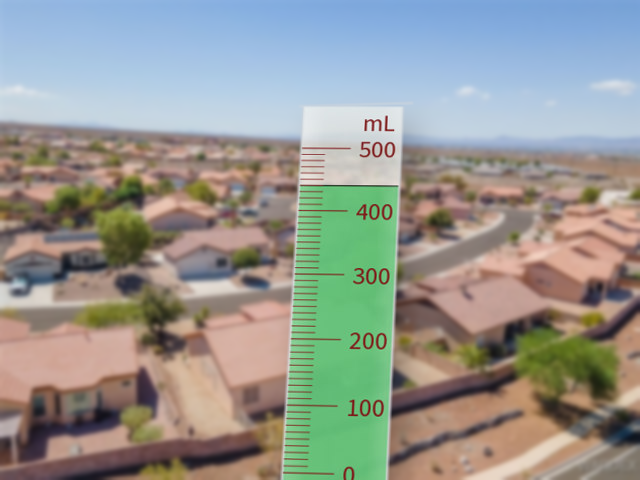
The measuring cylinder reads {"value": 440, "unit": "mL"}
